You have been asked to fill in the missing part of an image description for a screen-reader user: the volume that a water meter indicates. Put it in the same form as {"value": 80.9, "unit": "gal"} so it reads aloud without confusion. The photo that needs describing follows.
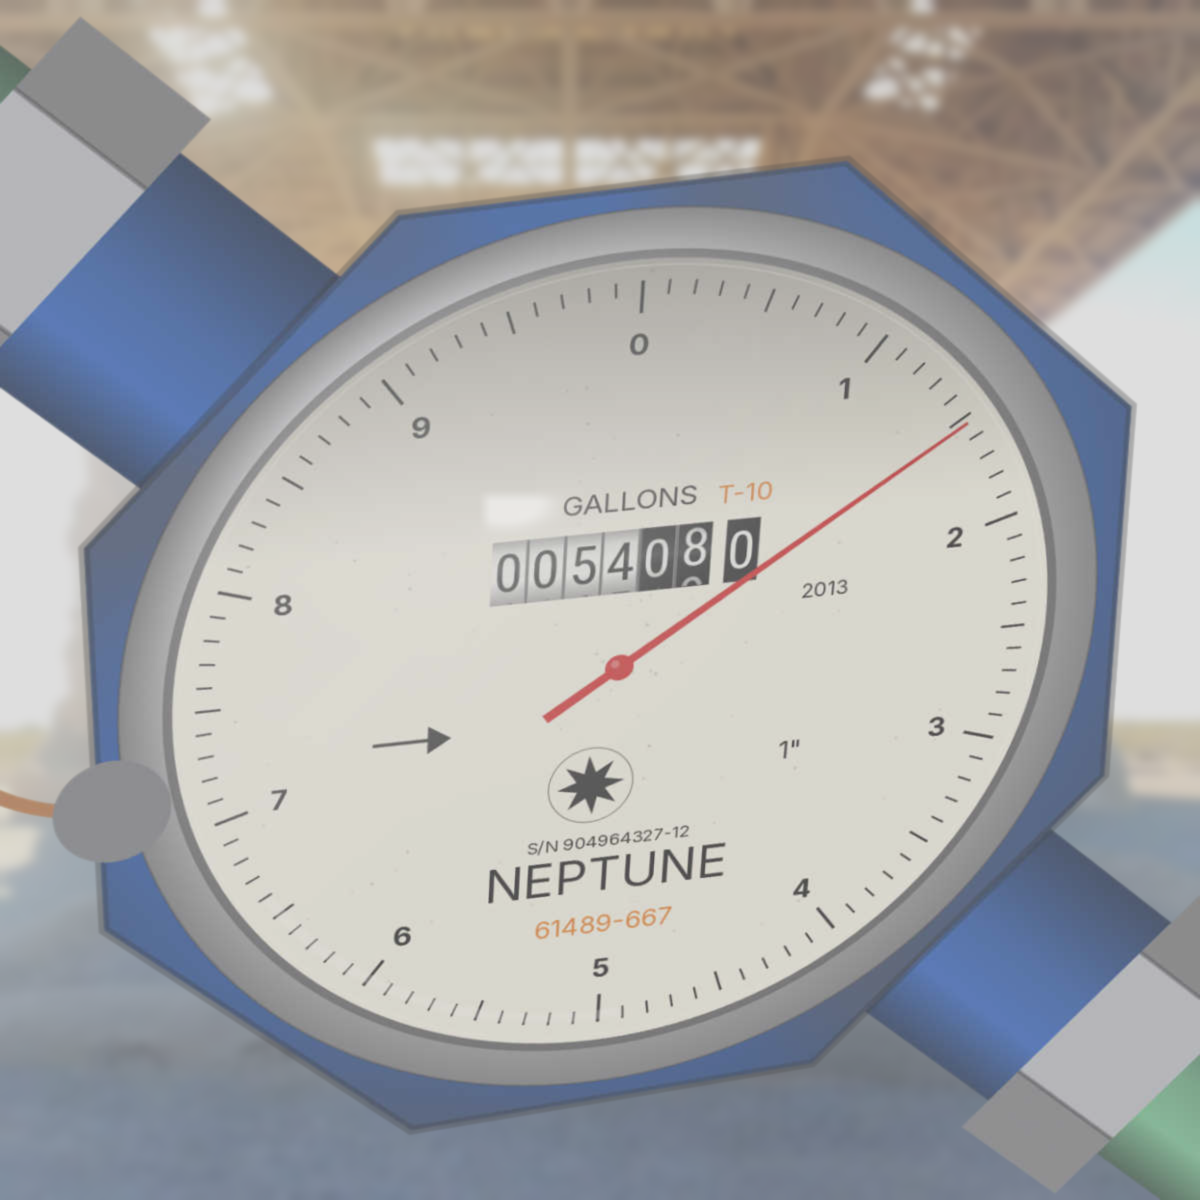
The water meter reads {"value": 54081.5, "unit": "gal"}
